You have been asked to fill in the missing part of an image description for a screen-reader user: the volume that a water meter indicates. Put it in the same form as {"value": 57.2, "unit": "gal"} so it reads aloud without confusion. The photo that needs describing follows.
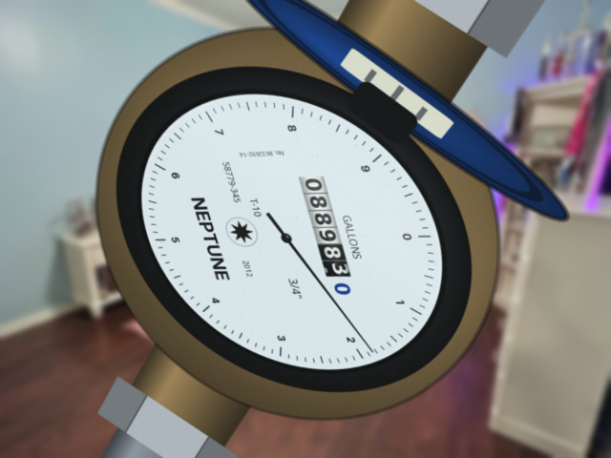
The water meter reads {"value": 889831.8, "unit": "gal"}
